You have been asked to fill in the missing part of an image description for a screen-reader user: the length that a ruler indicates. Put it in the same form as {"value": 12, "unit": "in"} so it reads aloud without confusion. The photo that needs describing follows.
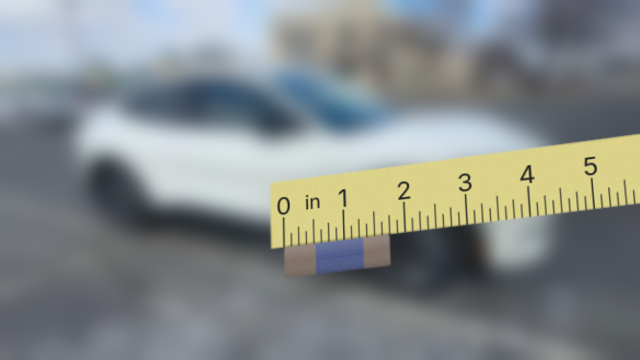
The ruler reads {"value": 1.75, "unit": "in"}
